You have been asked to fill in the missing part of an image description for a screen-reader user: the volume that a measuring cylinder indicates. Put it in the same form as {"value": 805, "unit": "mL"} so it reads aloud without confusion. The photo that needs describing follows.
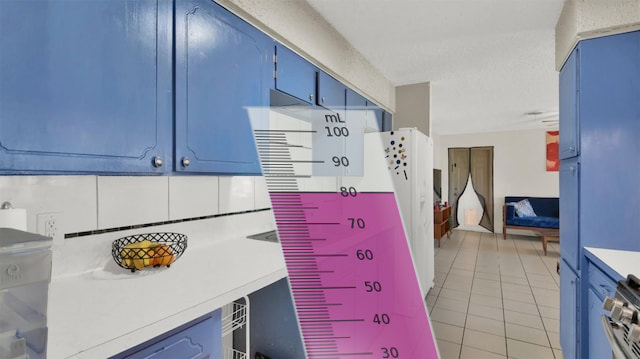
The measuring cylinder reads {"value": 80, "unit": "mL"}
